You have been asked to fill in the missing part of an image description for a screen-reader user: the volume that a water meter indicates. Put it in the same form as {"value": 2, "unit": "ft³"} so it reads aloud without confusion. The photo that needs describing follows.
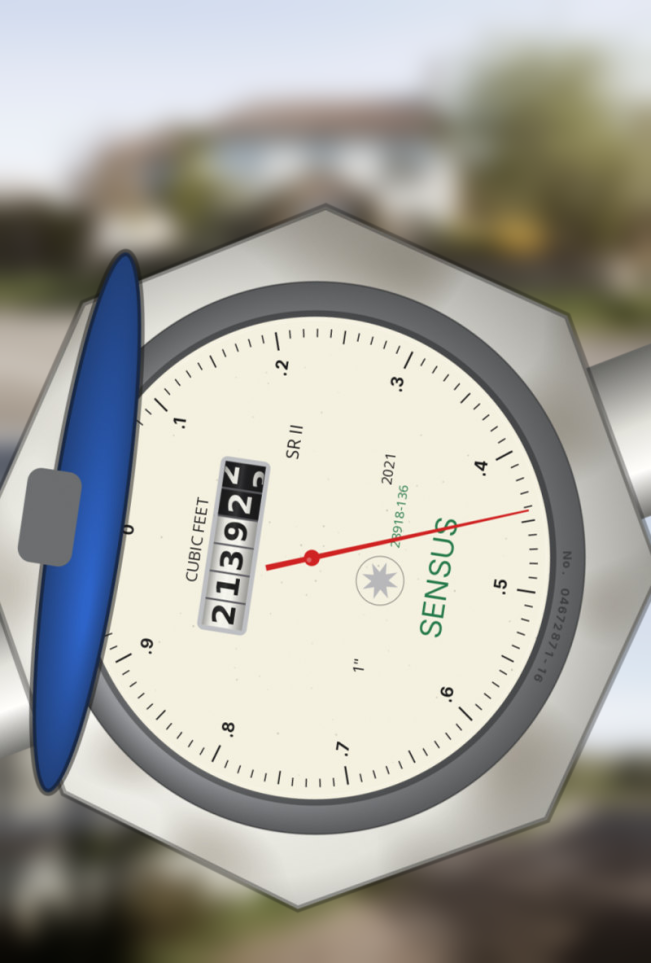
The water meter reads {"value": 213922.44, "unit": "ft³"}
